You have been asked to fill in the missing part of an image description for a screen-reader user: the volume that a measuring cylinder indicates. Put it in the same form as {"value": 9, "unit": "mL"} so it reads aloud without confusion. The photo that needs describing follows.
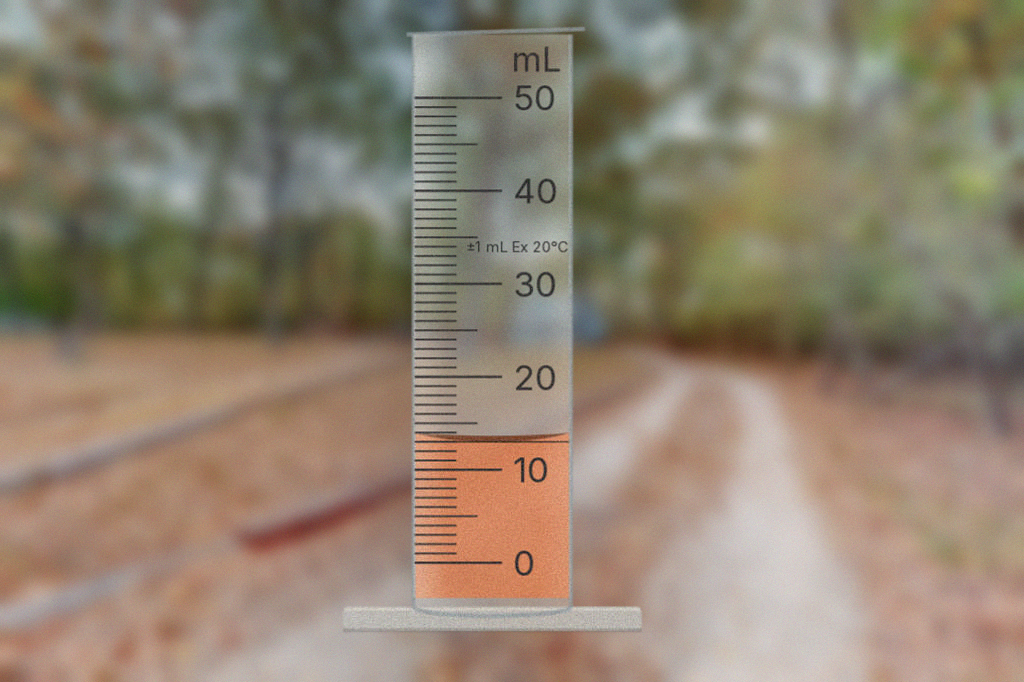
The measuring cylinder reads {"value": 13, "unit": "mL"}
